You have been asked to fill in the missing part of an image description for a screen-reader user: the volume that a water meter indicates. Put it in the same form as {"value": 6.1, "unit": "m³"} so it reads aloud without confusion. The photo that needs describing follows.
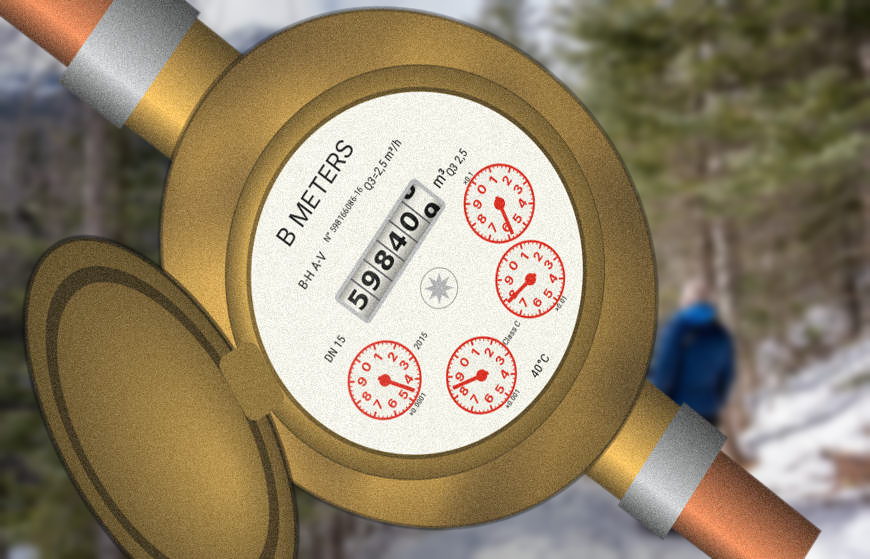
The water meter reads {"value": 598408.5784, "unit": "m³"}
